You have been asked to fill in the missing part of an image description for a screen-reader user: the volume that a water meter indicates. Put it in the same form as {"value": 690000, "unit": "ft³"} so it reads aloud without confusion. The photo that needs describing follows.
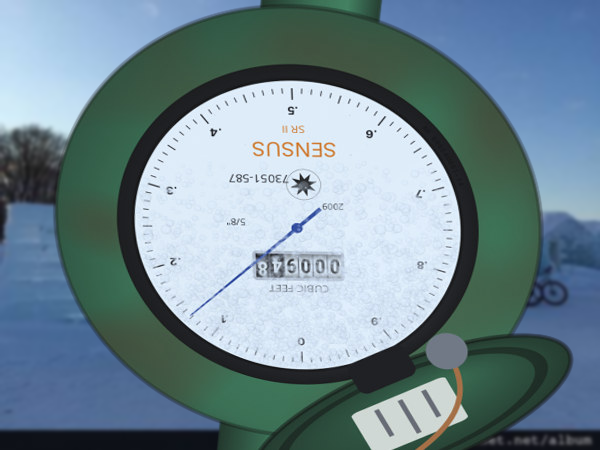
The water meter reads {"value": 948.13, "unit": "ft³"}
